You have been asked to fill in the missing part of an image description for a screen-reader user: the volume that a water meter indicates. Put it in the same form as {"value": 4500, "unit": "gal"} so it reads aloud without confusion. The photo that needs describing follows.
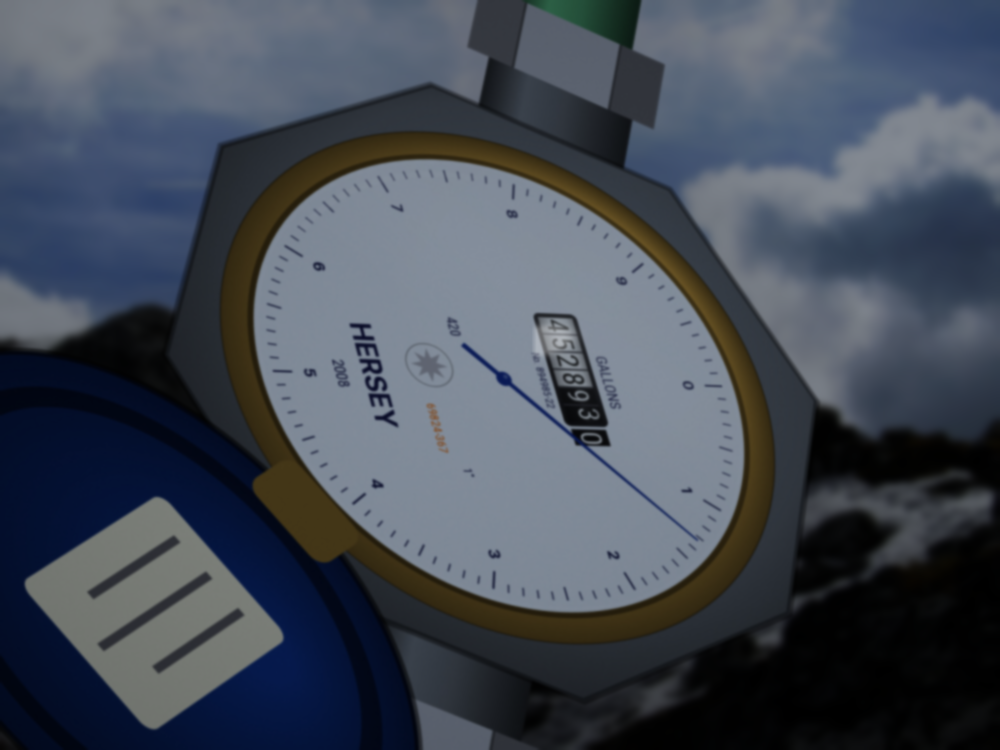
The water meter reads {"value": 4528931.3, "unit": "gal"}
